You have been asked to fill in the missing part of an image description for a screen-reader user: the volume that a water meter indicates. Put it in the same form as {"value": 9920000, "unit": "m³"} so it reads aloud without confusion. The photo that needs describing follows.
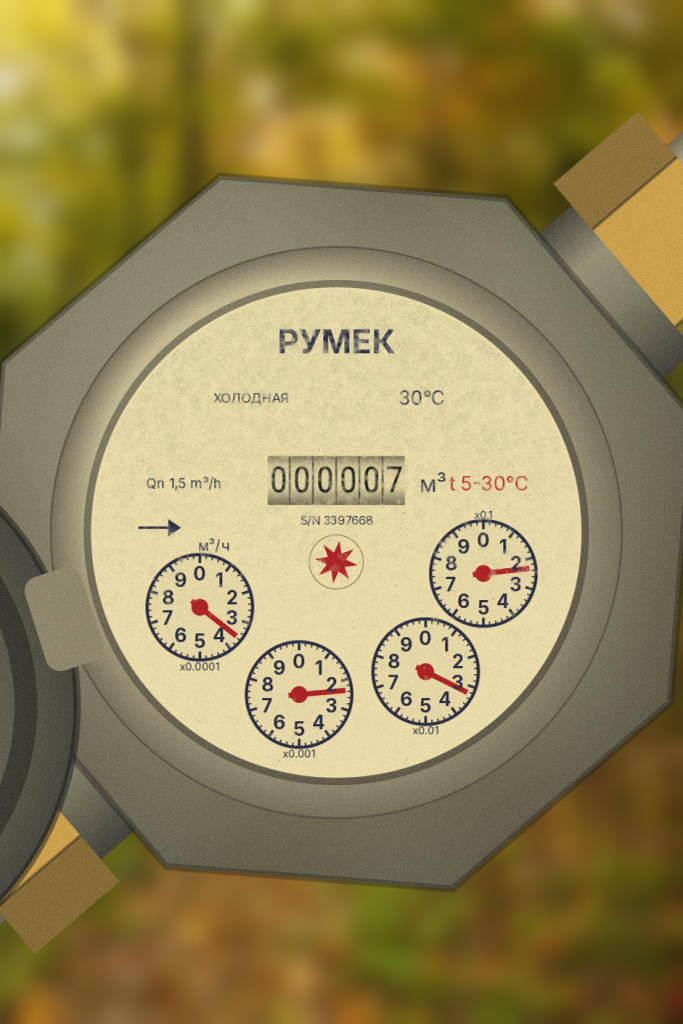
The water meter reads {"value": 7.2323, "unit": "m³"}
